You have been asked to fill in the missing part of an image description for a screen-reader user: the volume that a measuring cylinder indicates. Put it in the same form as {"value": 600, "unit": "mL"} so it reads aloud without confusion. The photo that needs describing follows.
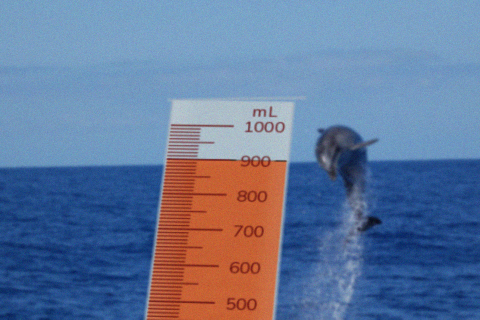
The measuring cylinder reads {"value": 900, "unit": "mL"}
